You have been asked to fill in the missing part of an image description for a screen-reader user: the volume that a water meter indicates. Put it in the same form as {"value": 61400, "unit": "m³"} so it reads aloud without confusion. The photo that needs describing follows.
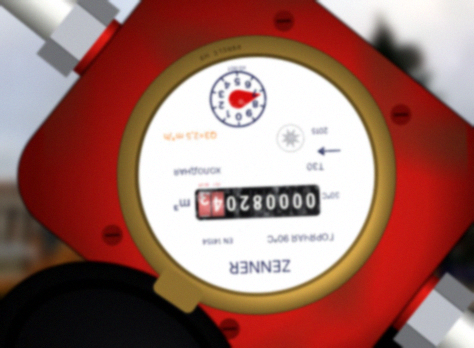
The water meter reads {"value": 820.427, "unit": "m³"}
